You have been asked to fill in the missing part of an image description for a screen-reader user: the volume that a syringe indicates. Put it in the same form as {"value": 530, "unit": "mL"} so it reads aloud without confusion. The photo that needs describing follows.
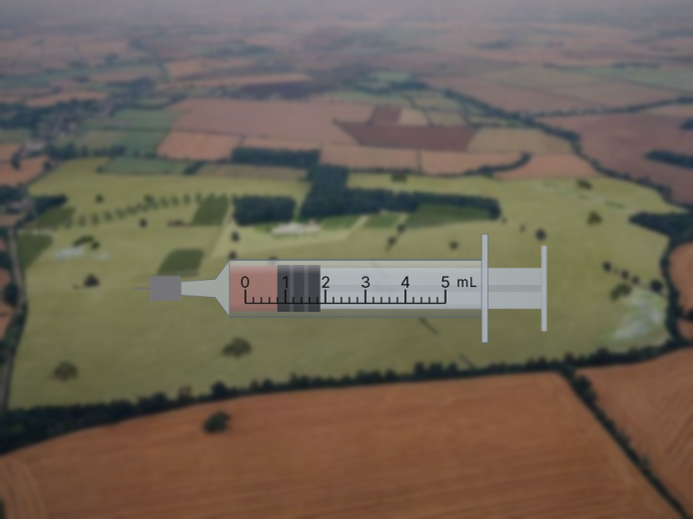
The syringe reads {"value": 0.8, "unit": "mL"}
